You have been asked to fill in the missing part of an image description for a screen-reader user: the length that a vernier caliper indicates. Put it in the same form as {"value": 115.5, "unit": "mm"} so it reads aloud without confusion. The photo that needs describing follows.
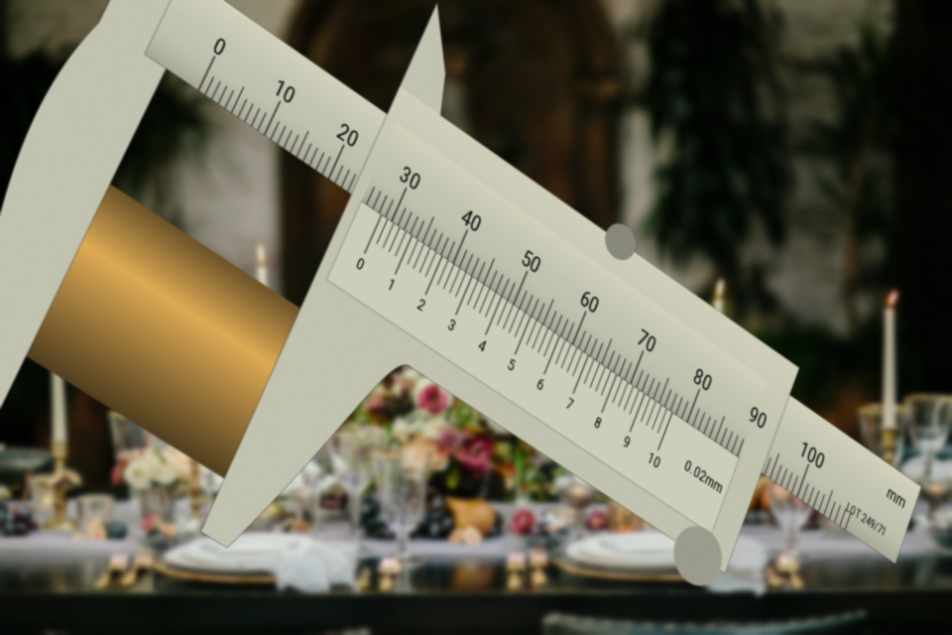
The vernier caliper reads {"value": 28.4, "unit": "mm"}
